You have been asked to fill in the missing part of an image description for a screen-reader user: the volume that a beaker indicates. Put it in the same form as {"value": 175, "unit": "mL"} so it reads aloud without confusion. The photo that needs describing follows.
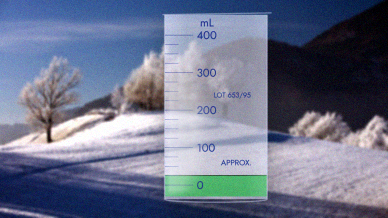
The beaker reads {"value": 25, "unit": "mL"}
